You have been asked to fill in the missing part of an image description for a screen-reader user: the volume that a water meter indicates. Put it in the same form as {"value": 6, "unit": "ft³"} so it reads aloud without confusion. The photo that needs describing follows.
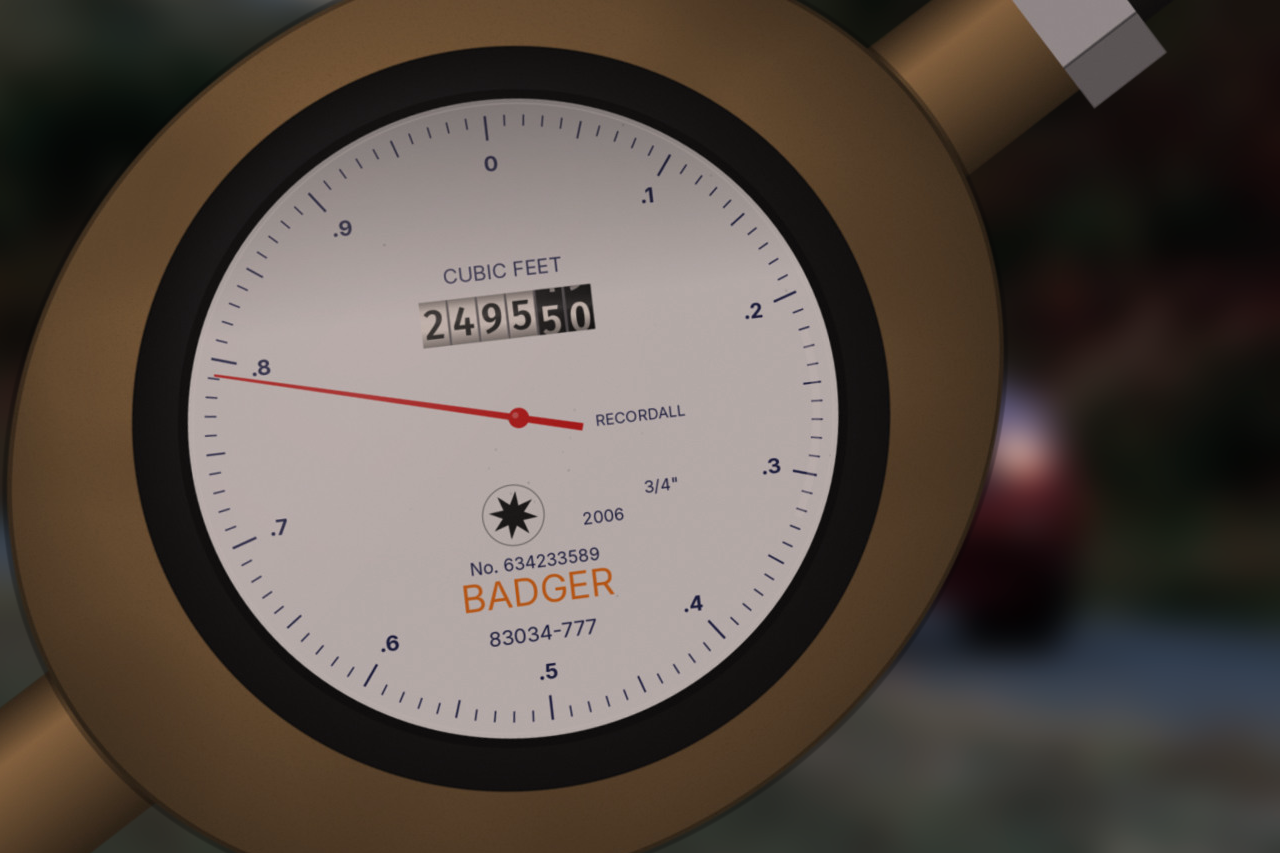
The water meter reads {"value": 249549.79, "unit": "ft³"}
